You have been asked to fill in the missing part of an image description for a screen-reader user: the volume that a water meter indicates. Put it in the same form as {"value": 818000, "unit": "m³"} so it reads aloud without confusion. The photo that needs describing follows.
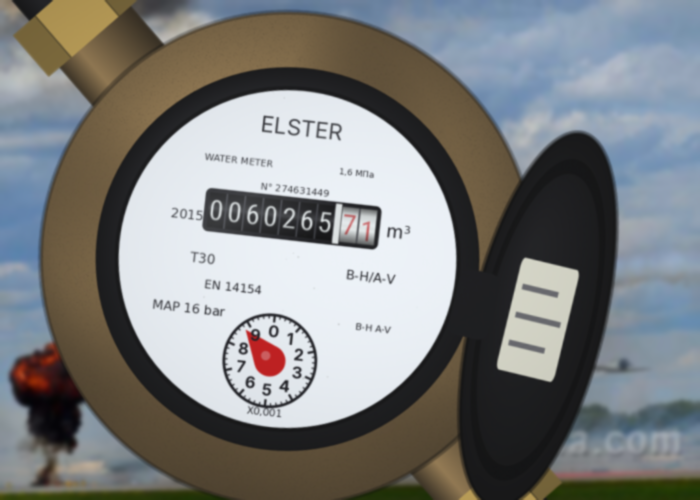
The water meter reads {"value": 60265.708, "unit": "m³"}
